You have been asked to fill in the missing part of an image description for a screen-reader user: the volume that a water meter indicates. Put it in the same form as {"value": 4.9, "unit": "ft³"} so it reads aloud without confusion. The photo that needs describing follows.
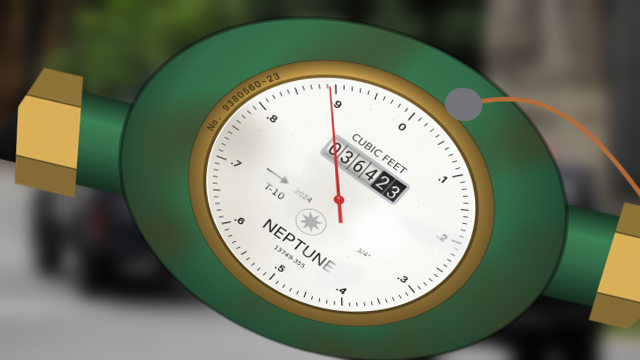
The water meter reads {"value": 36422.89, "unit": "ft³"}
